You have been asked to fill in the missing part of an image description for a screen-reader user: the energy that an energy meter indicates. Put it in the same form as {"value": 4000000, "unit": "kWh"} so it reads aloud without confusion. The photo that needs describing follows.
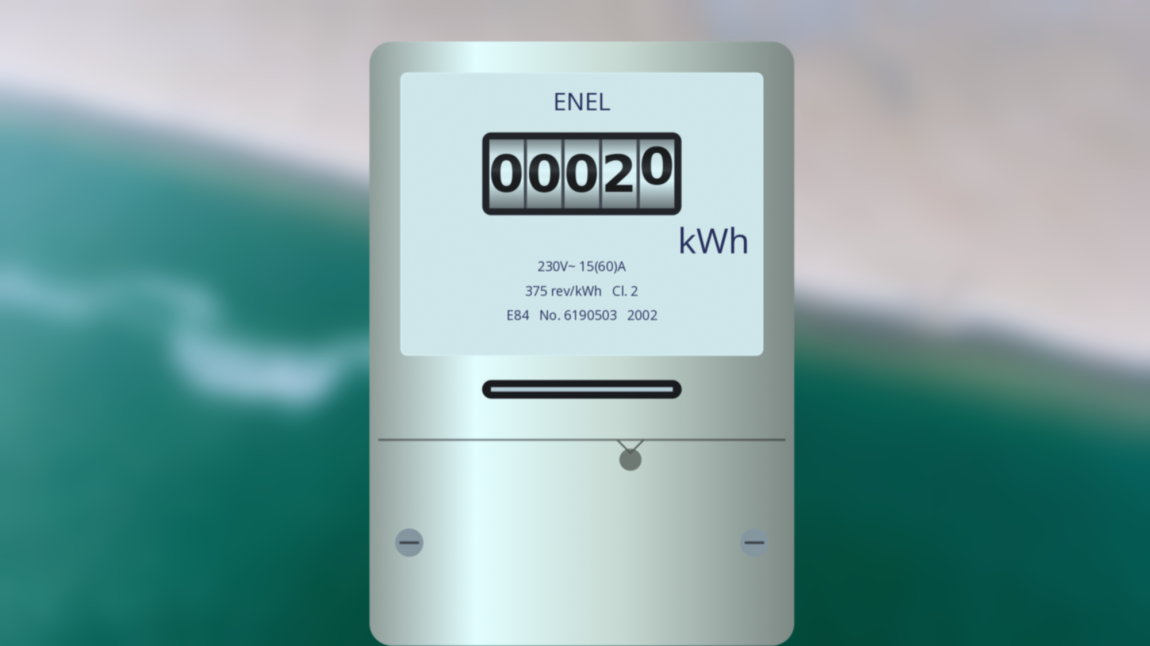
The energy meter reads {"value": 20, "unit": "kWh"}
